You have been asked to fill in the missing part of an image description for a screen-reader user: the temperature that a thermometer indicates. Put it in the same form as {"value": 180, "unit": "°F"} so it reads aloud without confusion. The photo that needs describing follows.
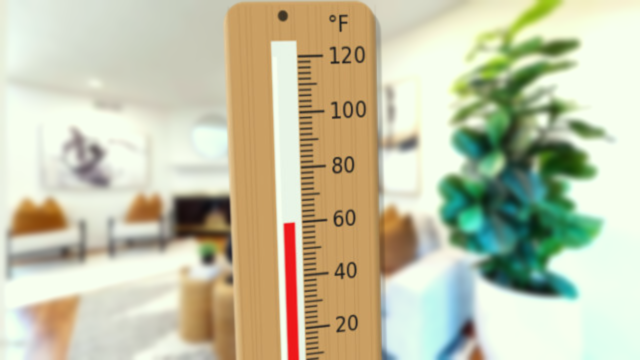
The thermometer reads {"value": 60, "unit": "°F"}
